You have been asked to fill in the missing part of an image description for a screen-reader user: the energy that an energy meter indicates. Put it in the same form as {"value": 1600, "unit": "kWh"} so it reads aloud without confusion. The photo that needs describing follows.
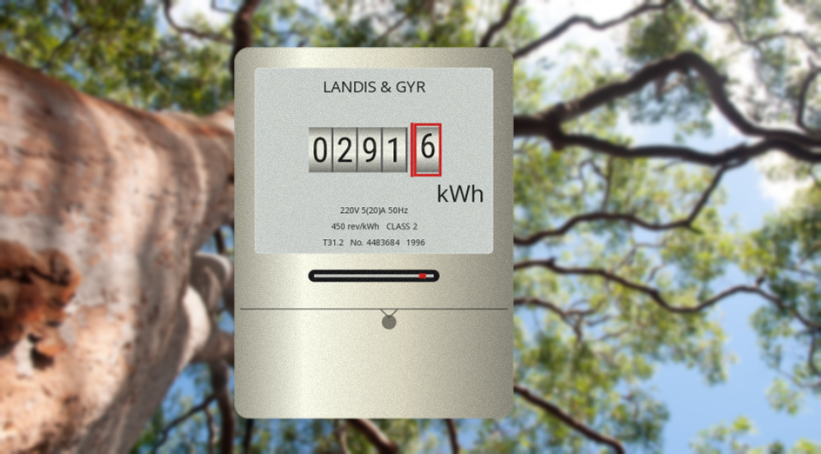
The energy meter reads {"value": 291.6, "unit": "kWh"}
